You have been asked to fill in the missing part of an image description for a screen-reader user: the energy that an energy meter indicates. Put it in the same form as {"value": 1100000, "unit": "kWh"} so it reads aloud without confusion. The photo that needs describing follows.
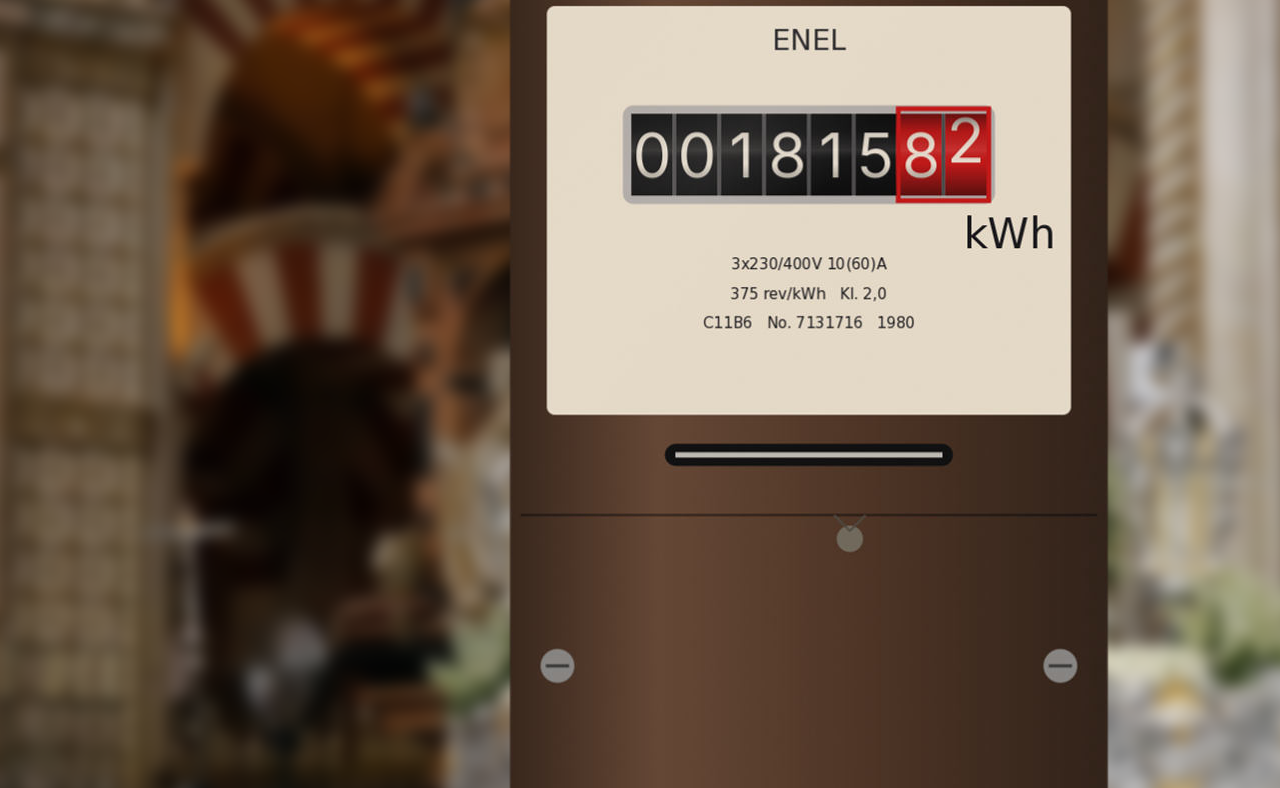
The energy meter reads {"value": 1815.82, "unit": "kWh"}
